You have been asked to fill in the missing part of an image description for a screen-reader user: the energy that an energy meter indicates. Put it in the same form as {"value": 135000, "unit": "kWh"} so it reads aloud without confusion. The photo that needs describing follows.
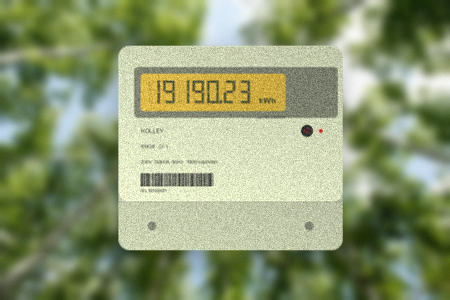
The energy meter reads {"value": 19190.23, "unit": "kWh"}
